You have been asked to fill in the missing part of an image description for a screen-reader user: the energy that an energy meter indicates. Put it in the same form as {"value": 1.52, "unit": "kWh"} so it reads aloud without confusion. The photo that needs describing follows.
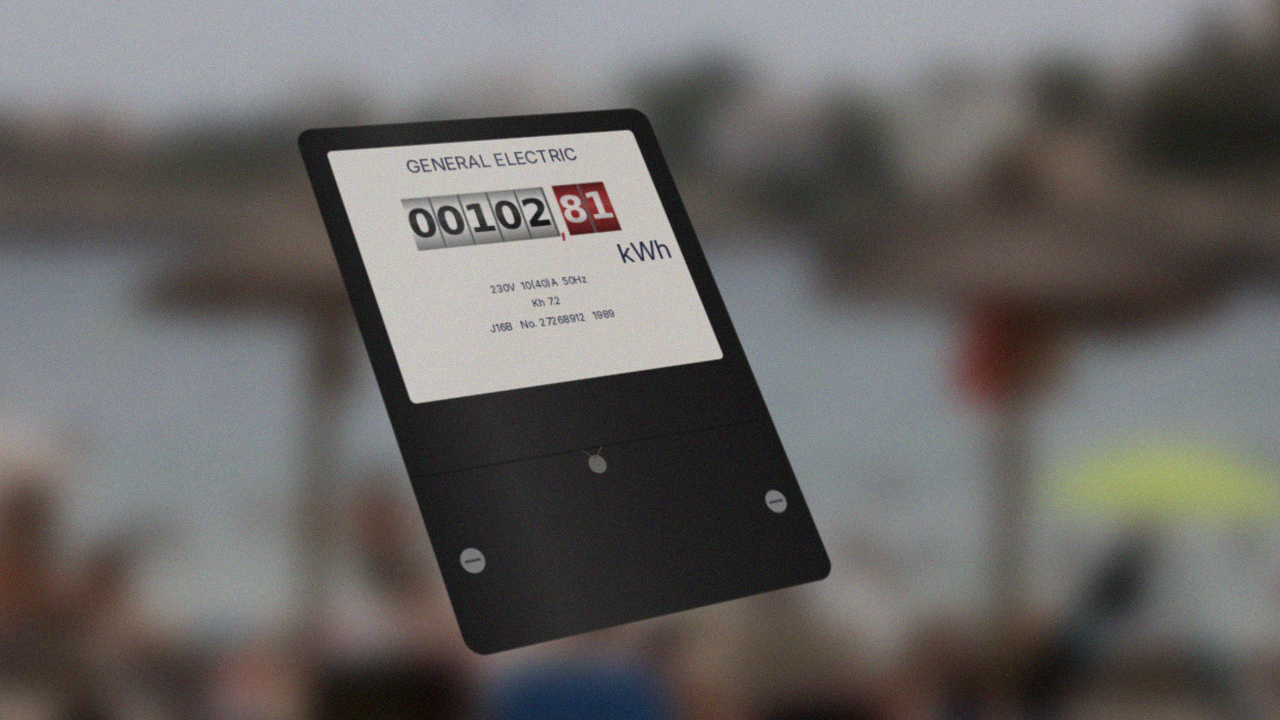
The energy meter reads {"value": 102.81, "unit": "kWh"}
